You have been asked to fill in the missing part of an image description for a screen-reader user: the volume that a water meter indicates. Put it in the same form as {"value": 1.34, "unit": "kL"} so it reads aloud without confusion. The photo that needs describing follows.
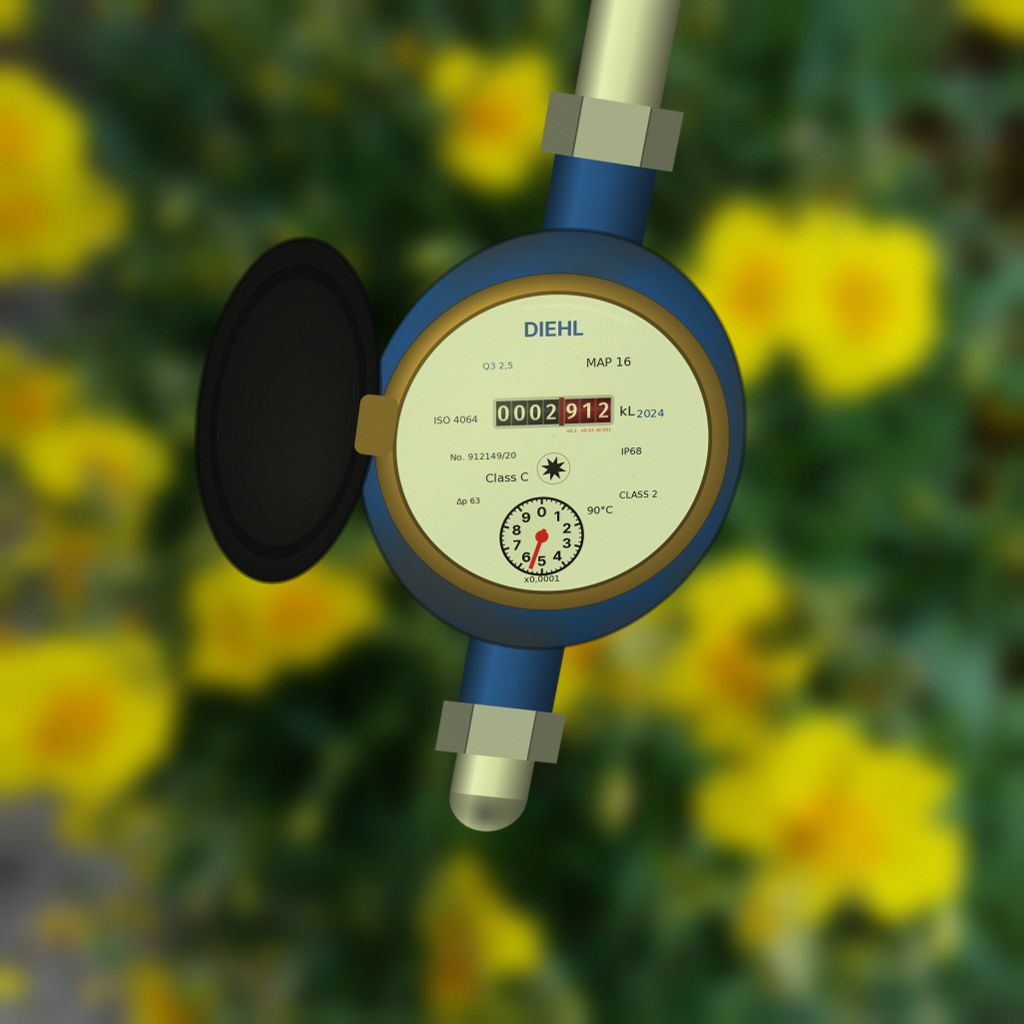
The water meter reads {"value": 2.9125, "unit": "kL"}
